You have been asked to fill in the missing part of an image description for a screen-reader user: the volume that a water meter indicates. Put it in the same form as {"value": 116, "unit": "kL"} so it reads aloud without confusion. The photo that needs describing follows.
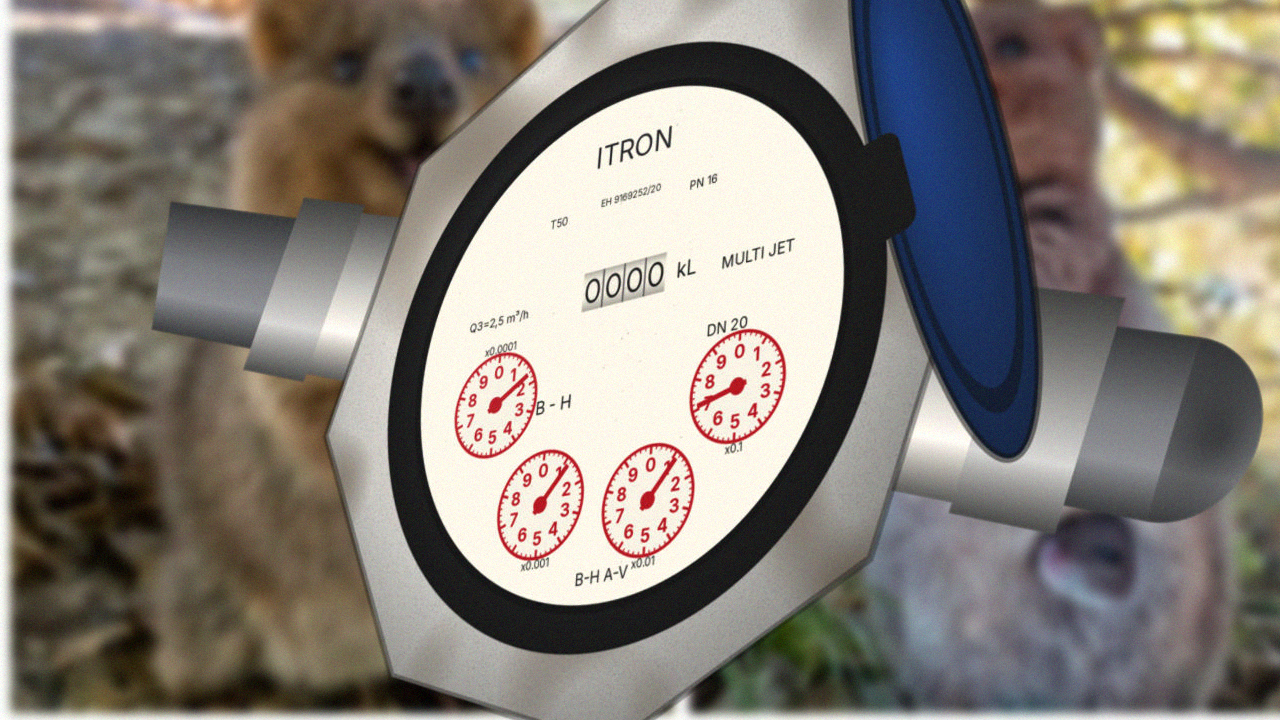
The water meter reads {"value": 0.7111, "unit": "kL"}
